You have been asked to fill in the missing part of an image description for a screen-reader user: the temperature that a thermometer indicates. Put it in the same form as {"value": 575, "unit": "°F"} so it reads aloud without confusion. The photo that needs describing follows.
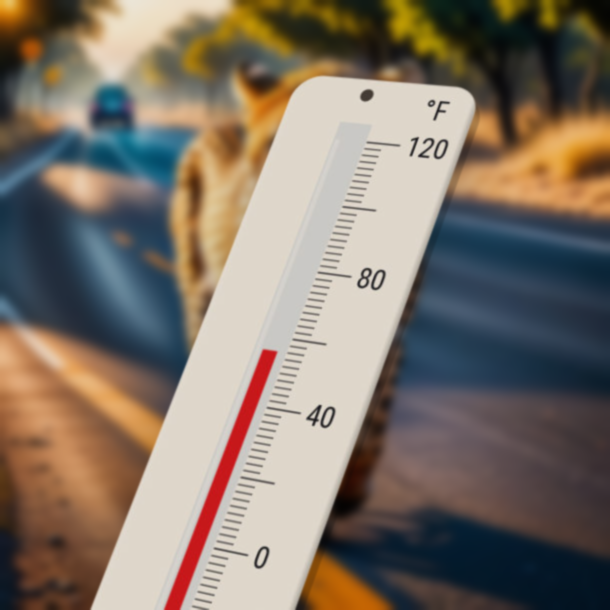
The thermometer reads {"value": 56, "unit": "°F"}
